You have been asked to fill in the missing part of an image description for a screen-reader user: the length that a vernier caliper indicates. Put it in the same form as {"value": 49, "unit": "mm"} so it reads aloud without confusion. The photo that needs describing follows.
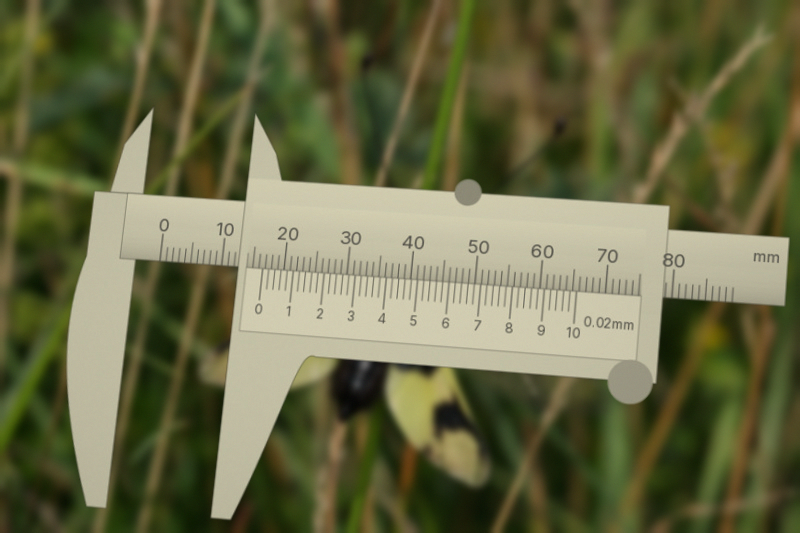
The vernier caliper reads {"value": 16.6, "unit": "mm"}
